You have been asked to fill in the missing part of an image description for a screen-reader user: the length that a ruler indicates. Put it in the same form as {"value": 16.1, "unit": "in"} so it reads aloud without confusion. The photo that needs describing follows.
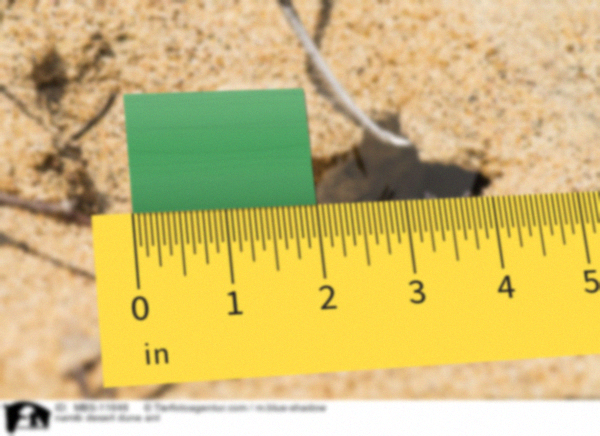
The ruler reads {"value": 2, "unit": "in"}
